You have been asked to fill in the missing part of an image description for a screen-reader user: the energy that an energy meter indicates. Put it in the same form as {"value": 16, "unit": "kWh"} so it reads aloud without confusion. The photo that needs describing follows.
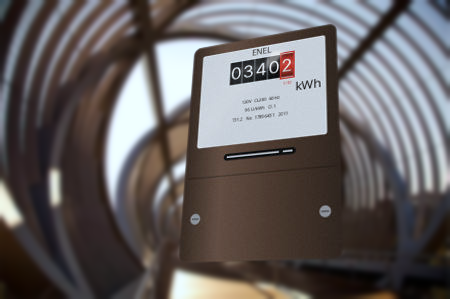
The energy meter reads {"value": 340.2, "unit": "kWh"}
